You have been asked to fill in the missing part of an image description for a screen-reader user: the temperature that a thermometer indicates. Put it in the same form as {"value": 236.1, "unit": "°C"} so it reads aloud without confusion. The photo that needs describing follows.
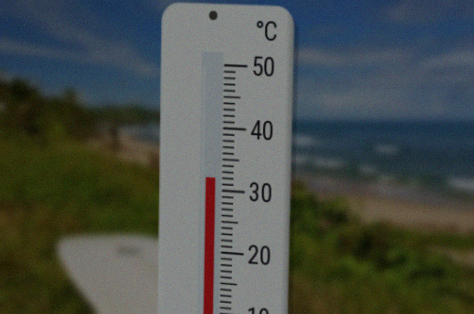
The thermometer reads {"value": 32, "unit": "°C"}
